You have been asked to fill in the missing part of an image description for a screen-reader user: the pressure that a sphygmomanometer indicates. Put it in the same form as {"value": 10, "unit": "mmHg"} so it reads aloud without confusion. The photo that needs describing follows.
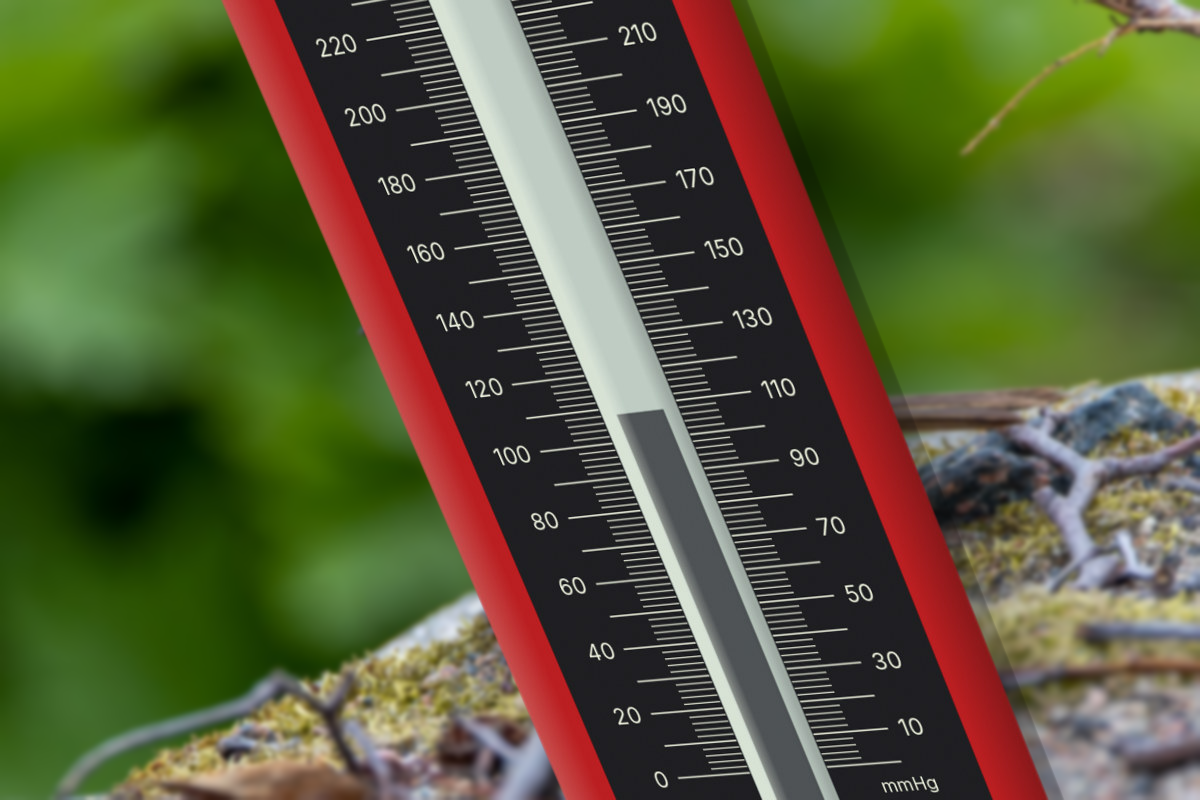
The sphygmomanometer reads {"value": 108, "unit": "mmHg"}
